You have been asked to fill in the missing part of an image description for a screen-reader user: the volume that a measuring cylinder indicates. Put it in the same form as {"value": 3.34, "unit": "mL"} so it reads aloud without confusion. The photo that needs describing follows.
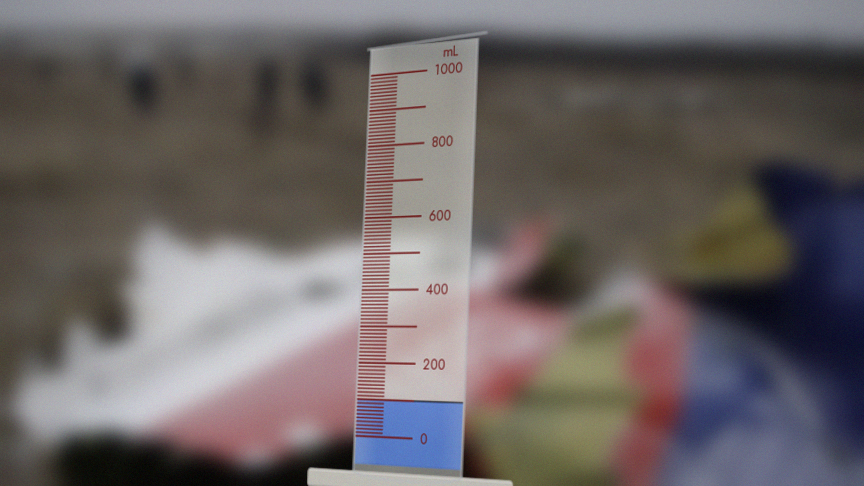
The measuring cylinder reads {"value": 100, "unit": "mL"}
